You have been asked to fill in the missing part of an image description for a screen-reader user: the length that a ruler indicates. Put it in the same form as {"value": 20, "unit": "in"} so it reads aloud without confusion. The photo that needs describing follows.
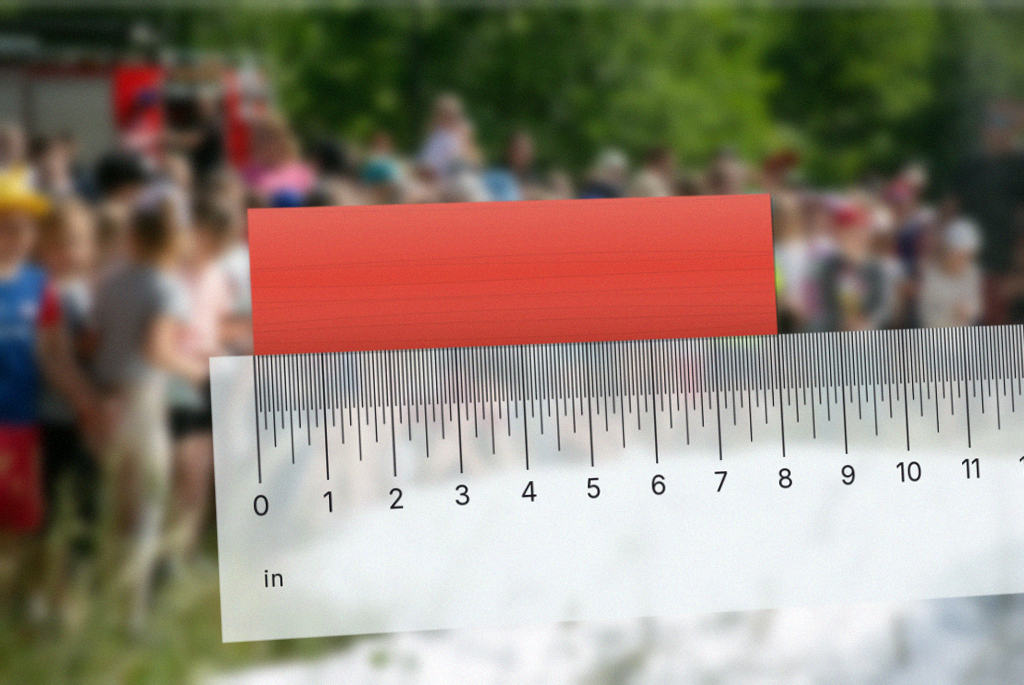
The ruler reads {"value": 8, "unit": "in"}
